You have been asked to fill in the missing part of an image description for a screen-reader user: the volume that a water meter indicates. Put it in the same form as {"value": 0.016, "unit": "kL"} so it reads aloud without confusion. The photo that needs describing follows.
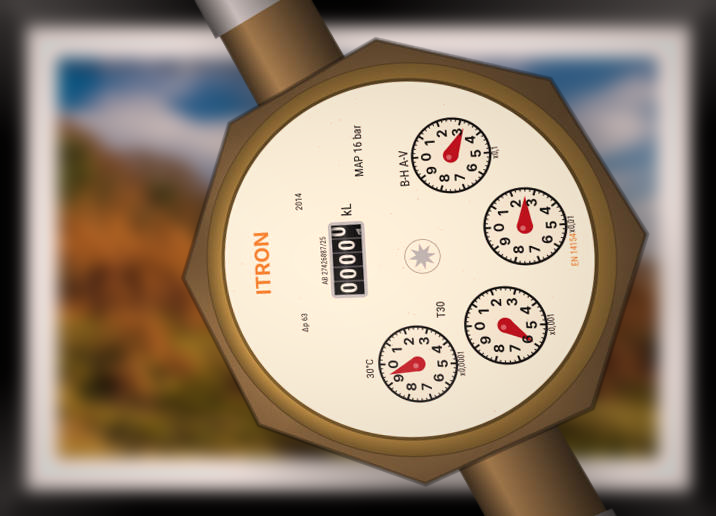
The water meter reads {"value": 0.3259, "unit": "kL"}
